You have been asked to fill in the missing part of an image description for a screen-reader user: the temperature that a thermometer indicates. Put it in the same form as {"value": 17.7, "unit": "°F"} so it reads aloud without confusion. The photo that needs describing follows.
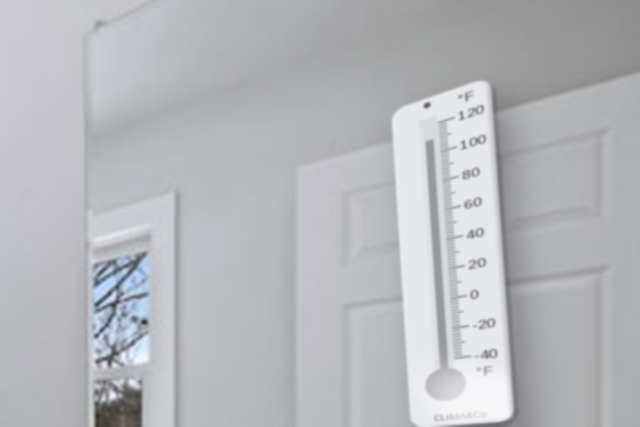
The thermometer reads {"value": 110, "unit": "°F"}
